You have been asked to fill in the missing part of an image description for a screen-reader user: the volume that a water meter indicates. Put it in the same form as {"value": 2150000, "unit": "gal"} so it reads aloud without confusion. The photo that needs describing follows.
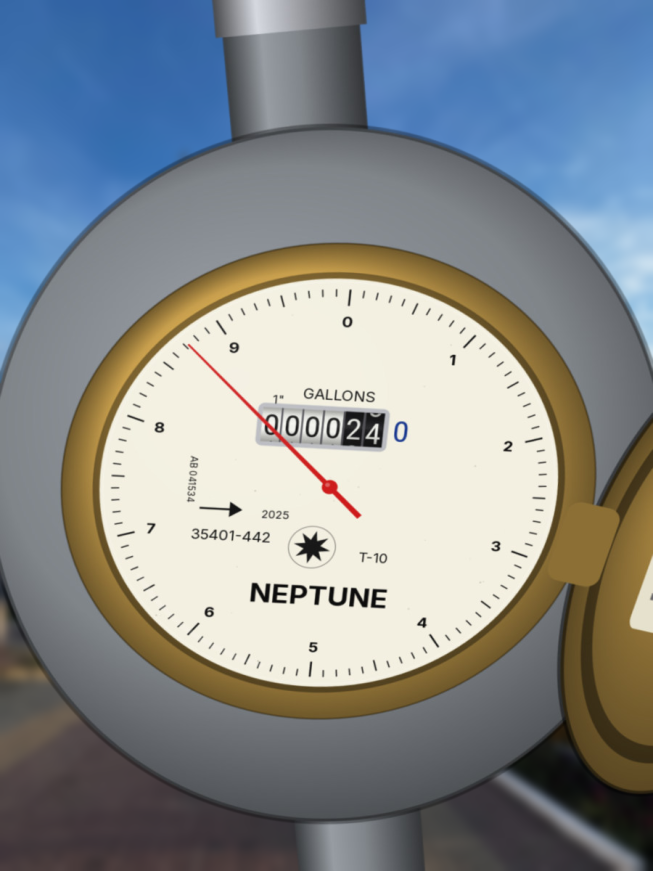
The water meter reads {"value": 238.7, "unit": "gal"}
